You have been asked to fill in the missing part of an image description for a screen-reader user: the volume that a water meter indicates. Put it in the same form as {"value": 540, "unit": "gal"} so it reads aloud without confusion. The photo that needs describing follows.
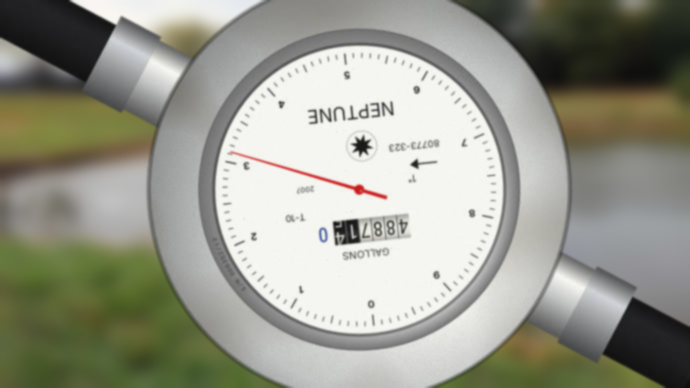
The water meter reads {"value": 4887143.1, "unit": "gal"}
